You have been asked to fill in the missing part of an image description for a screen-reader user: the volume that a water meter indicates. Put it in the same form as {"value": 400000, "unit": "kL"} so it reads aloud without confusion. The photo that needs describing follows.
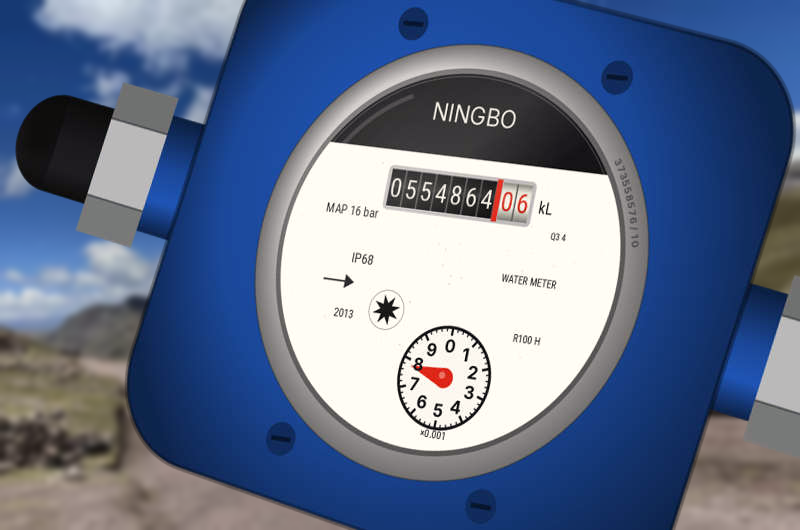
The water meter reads {"value": 554864.067, "unit": "kL"}
